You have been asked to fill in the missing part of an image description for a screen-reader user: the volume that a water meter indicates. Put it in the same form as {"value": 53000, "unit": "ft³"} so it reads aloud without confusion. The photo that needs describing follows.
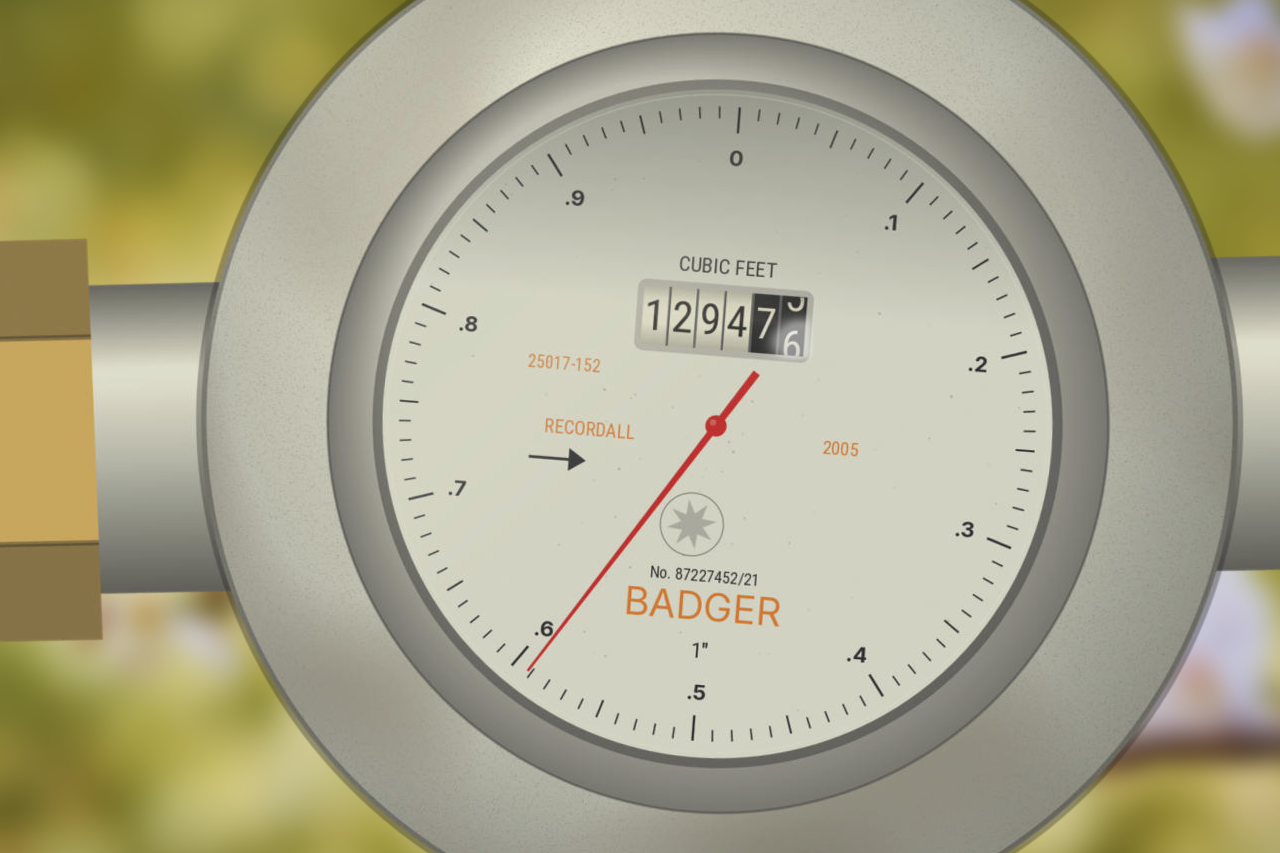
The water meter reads {"value": 129475.59, "unit": "ft³"}
